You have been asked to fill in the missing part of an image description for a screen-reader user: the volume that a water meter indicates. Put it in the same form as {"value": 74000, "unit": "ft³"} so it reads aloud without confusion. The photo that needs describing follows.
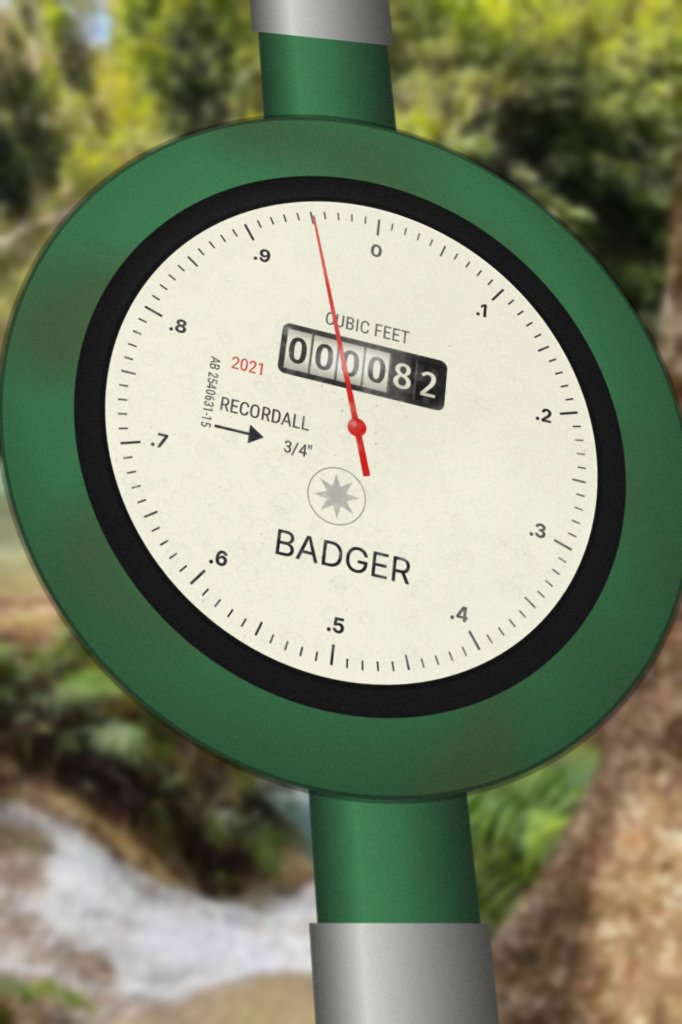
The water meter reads {"value": 81.95, "unit": "ft³"}
